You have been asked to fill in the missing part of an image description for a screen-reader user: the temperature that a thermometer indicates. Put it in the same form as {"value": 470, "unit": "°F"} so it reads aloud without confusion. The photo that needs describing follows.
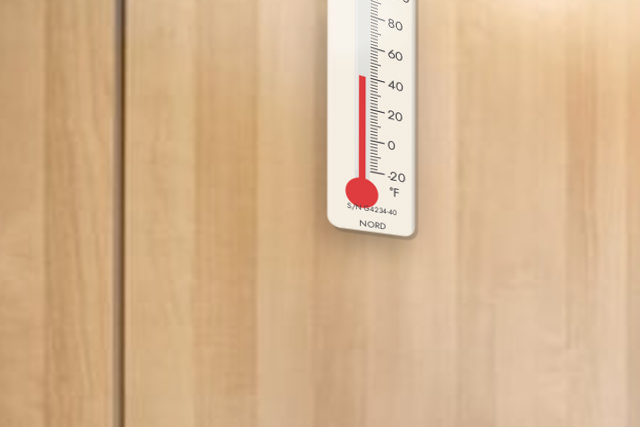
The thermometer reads {"value": 40, "unit": "°F"}
